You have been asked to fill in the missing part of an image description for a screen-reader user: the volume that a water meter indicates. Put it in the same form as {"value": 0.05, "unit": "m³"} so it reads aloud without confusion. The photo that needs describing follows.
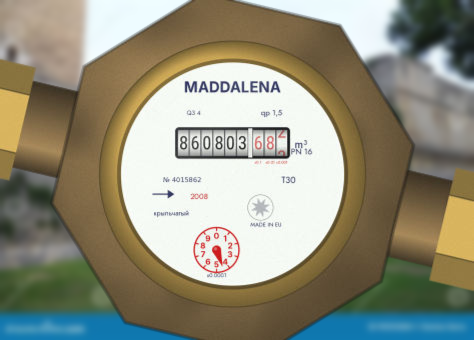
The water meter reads {"value": 860803.6824, "unit": "m³"}
